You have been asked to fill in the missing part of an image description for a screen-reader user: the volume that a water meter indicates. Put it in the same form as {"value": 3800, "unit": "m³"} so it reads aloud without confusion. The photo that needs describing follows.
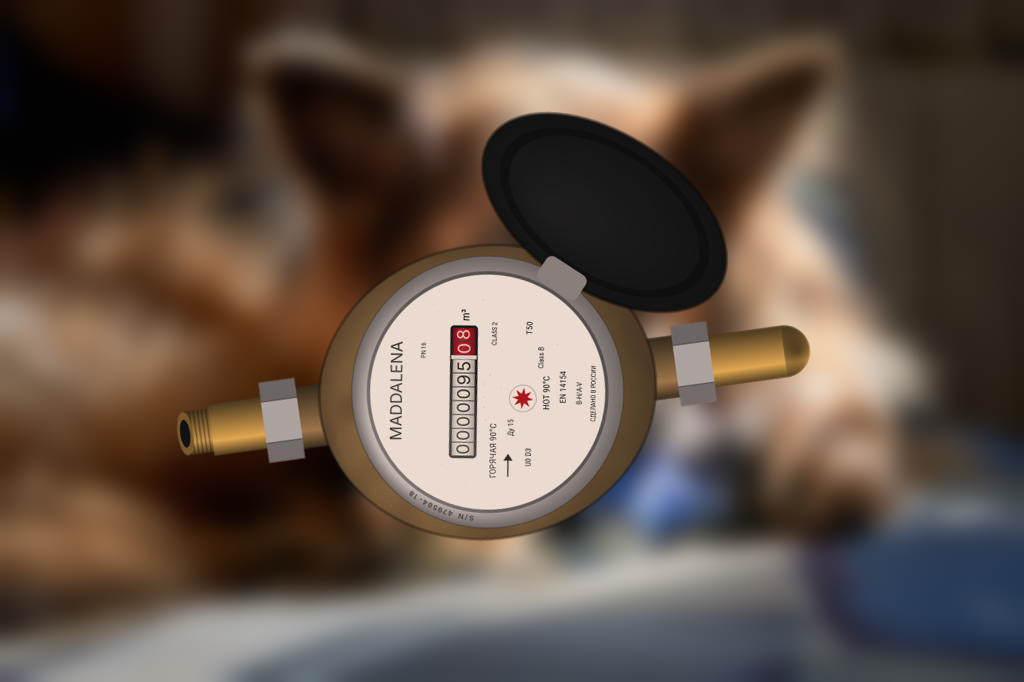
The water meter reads {"value": 95.08, "unit": "m³"}
